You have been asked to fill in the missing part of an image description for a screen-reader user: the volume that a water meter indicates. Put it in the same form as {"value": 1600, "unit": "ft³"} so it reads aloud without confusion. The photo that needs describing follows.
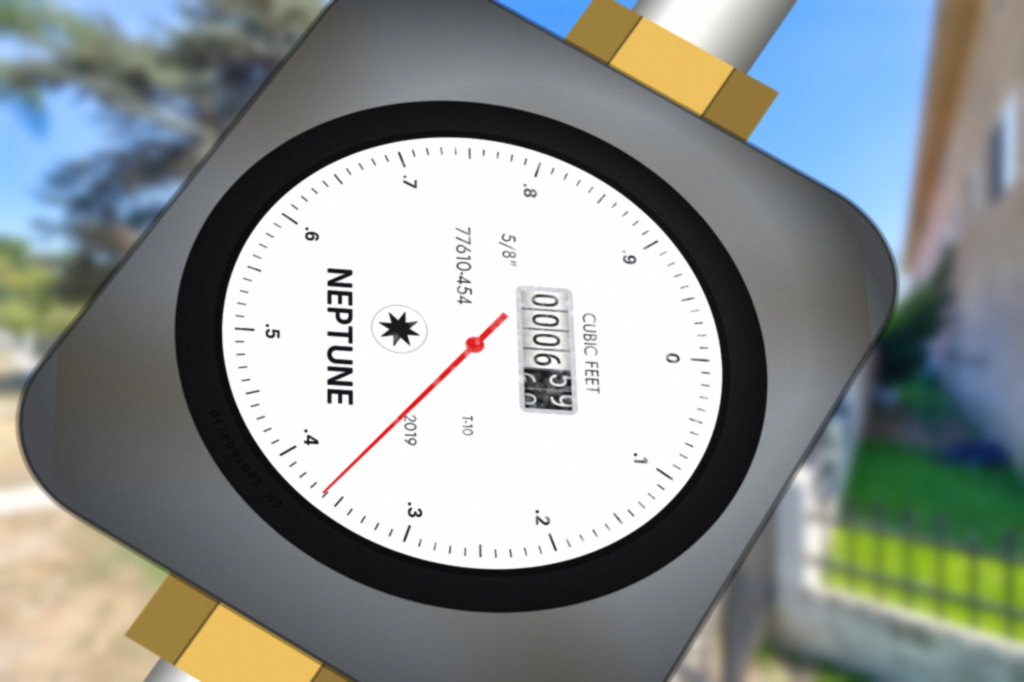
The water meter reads {"value": 659.36, "unit": "ft³"}
